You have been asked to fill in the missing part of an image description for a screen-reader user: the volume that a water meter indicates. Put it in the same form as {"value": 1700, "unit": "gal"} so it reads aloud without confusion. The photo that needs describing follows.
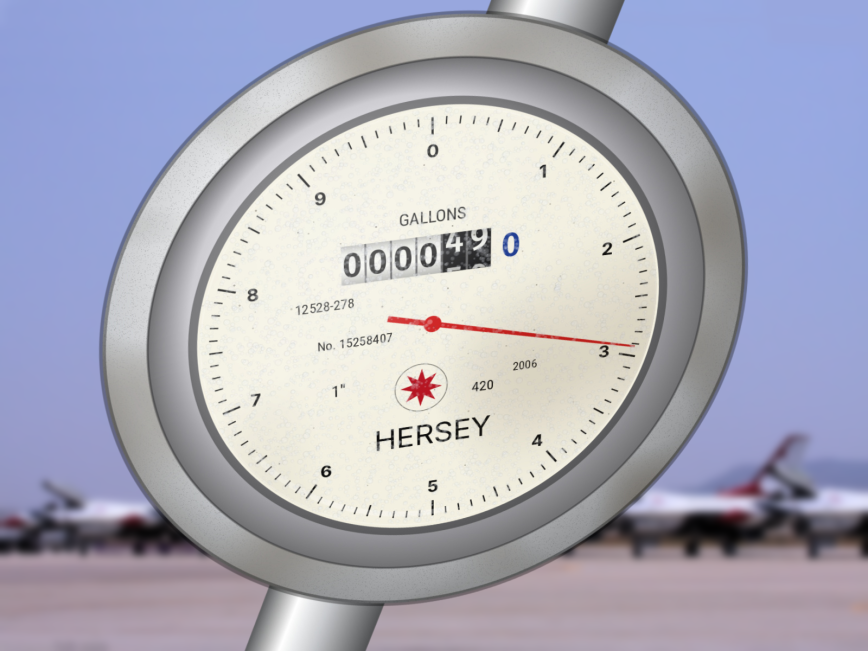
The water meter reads {"value": 492.9, "unit": "gal"}
